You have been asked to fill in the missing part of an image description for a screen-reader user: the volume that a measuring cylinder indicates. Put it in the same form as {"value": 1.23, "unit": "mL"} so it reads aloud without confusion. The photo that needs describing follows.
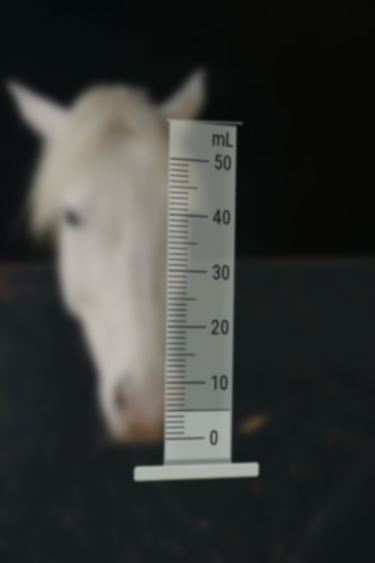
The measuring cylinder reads {"value": 5, "unit": "mL"}
